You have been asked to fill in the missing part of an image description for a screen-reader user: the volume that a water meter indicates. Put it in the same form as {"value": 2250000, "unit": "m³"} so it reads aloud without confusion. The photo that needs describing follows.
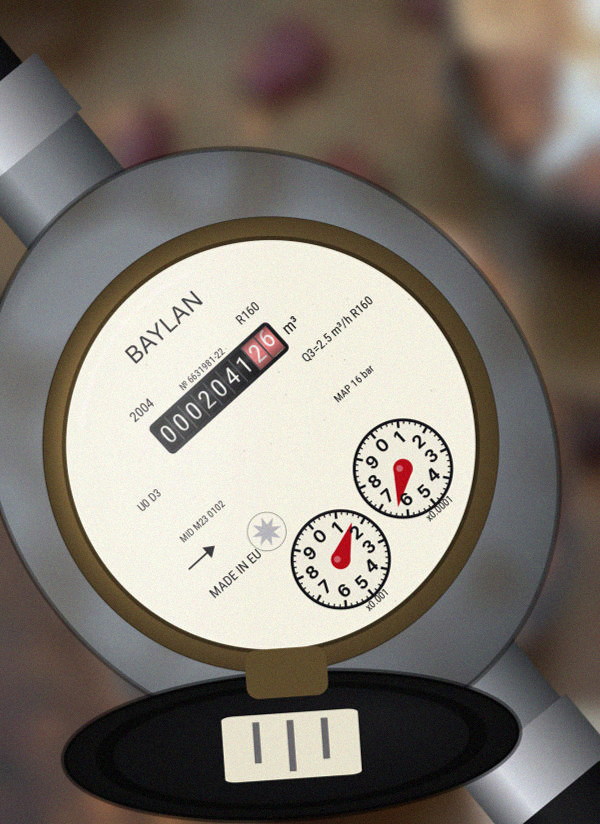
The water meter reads {"value": 2041.2616, "unit": "m³"}
